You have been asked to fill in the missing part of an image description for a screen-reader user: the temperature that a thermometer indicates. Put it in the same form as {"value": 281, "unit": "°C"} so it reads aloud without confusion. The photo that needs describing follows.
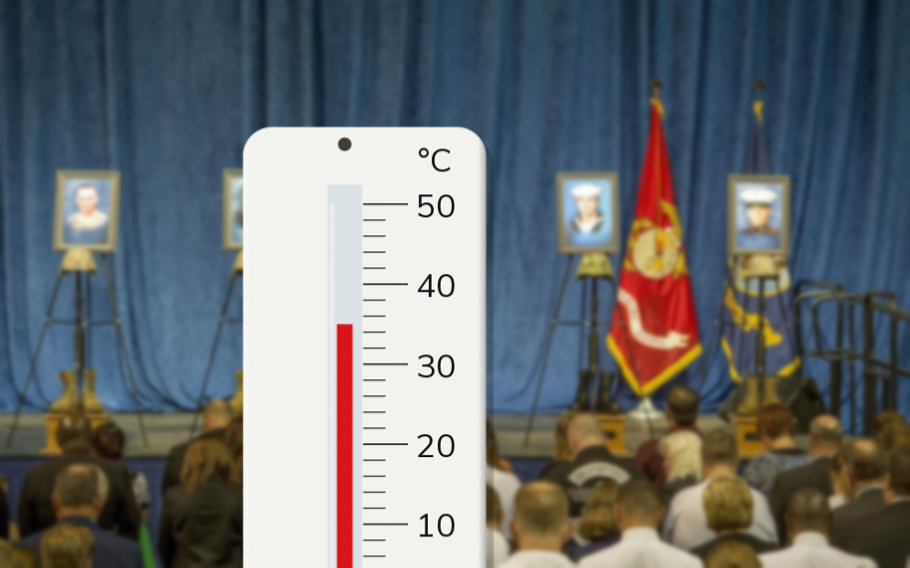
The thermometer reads {"value": 35, "unit": "°C"}
